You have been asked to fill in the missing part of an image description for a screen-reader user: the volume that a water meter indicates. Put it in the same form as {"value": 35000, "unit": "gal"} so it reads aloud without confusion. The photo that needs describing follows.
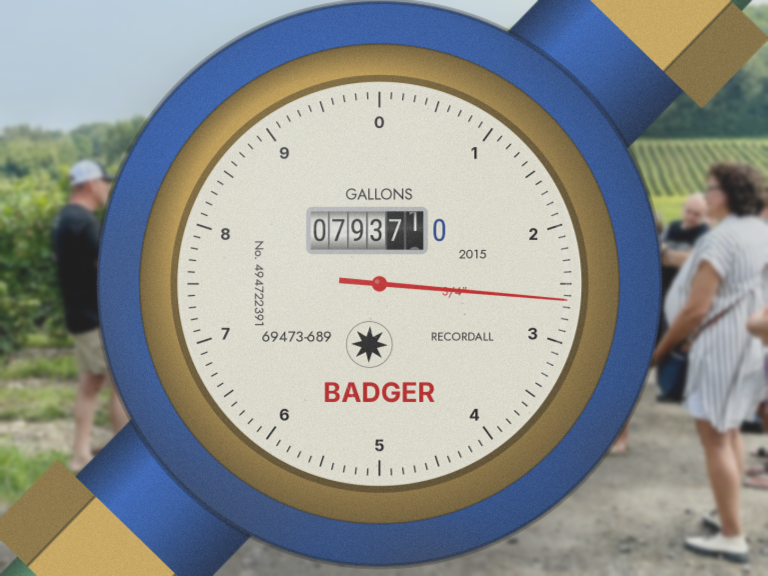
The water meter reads {"value": 793712.6, "unit": "gal"}
